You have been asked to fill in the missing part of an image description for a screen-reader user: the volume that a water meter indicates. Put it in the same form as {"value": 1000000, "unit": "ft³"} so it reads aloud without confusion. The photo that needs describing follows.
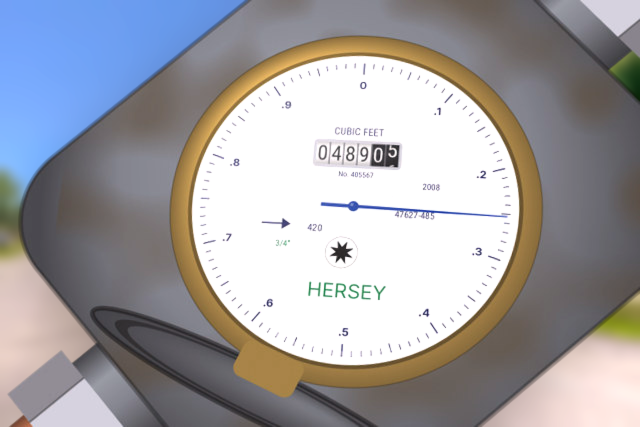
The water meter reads {"value": 48905.25, "unit": "ft³"}
